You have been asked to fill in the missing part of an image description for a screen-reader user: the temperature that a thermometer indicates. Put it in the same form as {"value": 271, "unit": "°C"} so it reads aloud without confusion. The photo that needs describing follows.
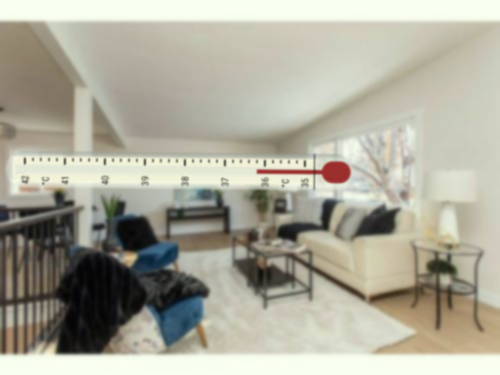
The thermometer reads {"value": 36.2, "unit": "°C"}
